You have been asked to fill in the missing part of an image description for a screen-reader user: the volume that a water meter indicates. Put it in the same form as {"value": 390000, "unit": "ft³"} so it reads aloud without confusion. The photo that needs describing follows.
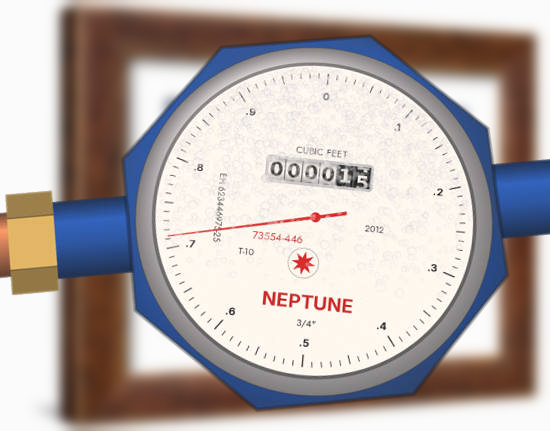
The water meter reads {"value": 14.71, "unit": "ft³"}
